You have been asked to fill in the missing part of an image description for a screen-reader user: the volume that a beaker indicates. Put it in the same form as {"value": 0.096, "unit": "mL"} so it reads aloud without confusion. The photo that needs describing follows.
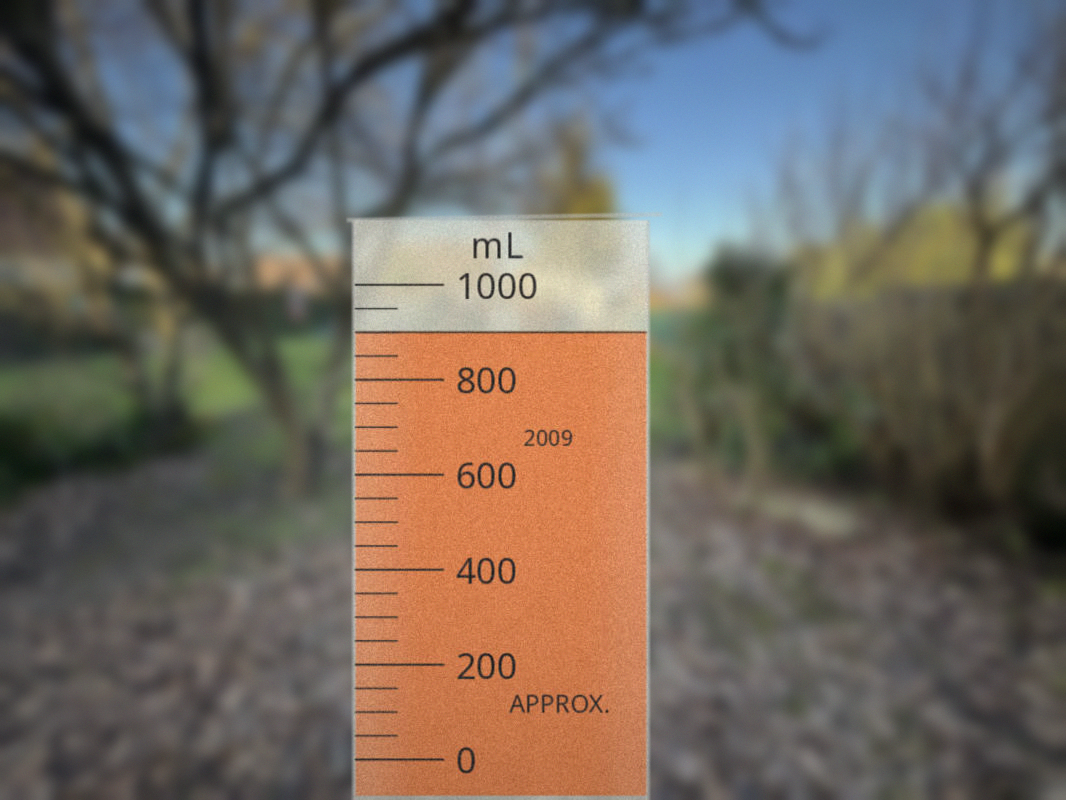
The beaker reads {"value": 900, "unit": "mL"}
